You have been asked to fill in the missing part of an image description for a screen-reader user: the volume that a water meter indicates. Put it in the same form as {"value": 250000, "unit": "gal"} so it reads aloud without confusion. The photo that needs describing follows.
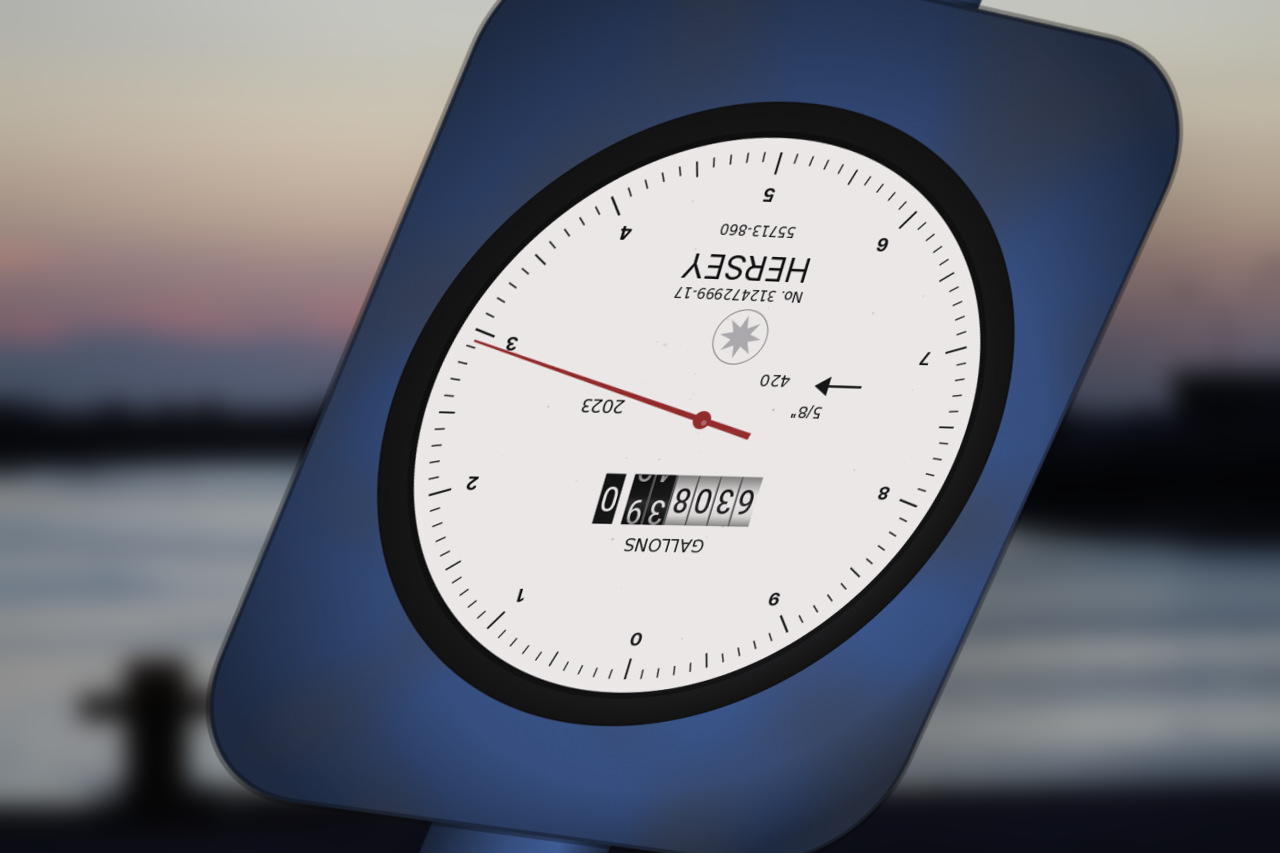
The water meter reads {"value": 6308392.9, "unit": "gal"}
